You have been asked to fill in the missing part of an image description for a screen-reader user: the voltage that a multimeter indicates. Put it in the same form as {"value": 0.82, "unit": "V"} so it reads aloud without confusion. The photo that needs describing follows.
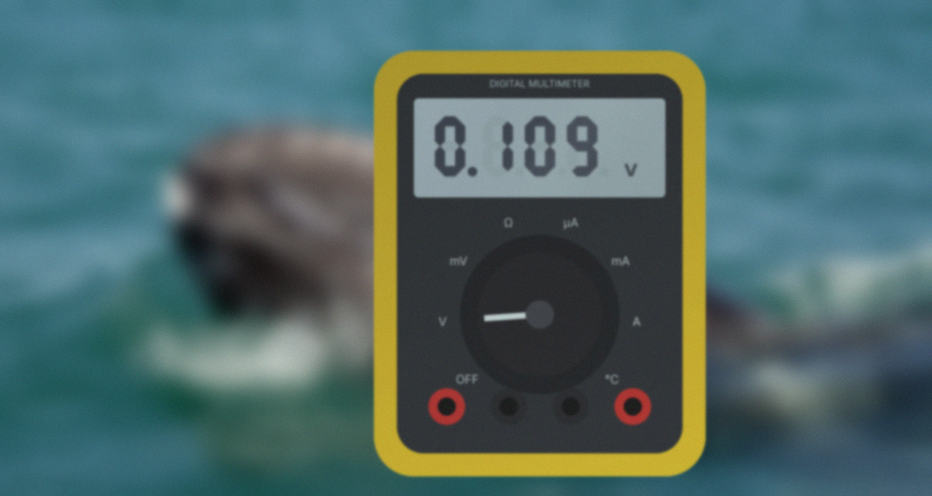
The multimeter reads {"value": 0.109, "unit": "V"}
